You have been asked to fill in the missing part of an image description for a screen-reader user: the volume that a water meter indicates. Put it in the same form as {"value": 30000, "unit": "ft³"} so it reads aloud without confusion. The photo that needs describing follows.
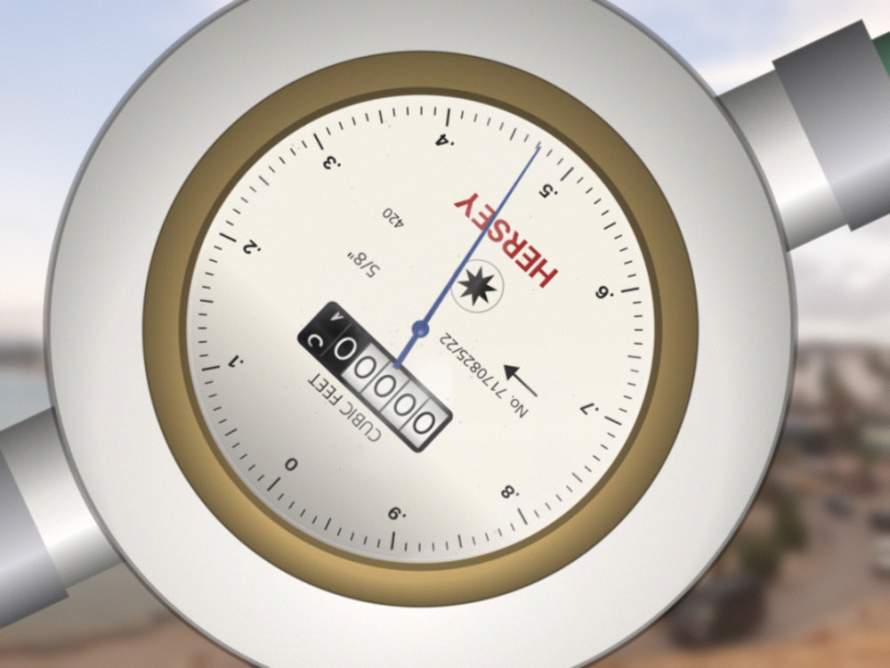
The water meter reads {"value": 3.47, "unit": "ft³"}
